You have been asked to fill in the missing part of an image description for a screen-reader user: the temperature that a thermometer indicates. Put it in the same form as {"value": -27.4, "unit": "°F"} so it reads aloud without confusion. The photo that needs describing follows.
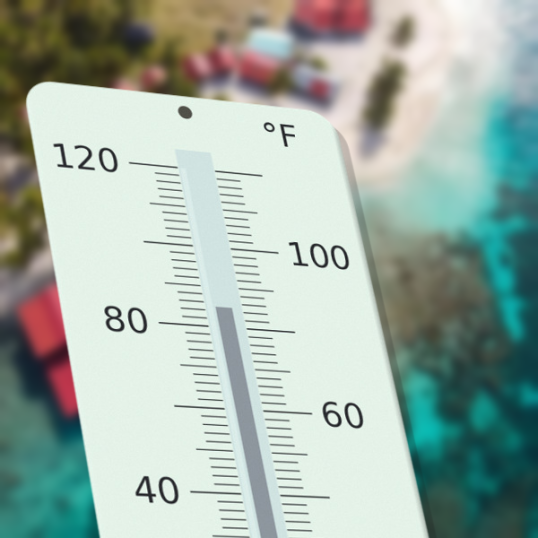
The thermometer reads {"value": 85, "unit": "°F"}
